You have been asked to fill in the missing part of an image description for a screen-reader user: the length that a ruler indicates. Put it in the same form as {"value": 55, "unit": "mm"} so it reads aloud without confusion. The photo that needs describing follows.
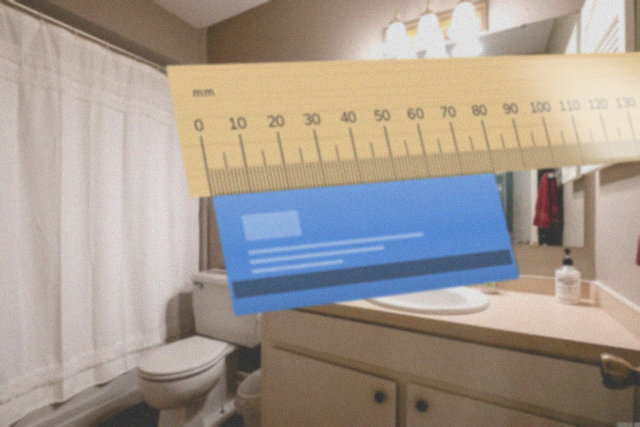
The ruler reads {"value": 80, "unit": "mm"}
